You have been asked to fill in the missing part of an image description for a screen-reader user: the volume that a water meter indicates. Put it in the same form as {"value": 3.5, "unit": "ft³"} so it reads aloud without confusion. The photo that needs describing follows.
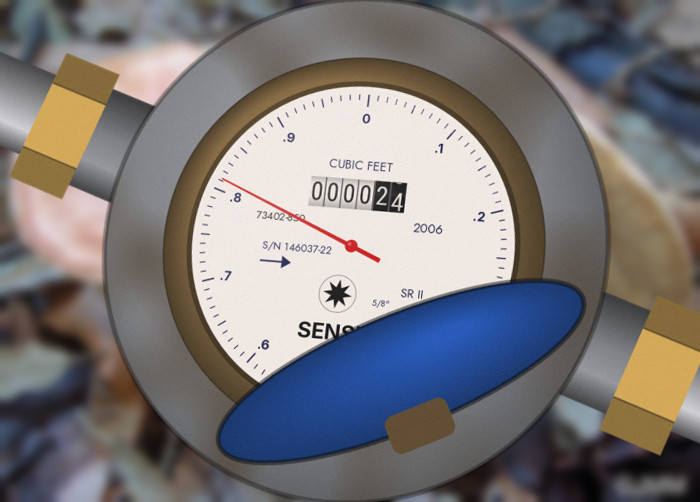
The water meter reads {"value": 23.81, "unit": "ft³"}
